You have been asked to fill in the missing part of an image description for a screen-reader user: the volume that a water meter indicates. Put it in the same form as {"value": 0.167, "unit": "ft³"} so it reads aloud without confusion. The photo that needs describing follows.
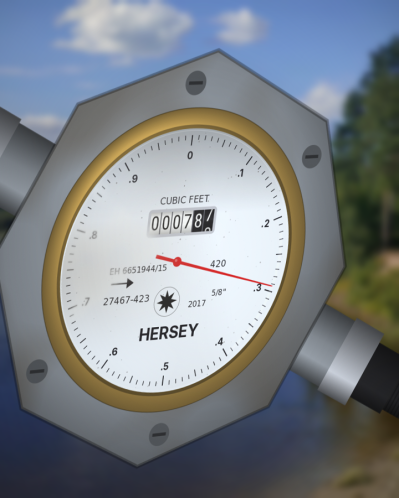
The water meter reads {"value": 787.29, "unit": "ft³"}
